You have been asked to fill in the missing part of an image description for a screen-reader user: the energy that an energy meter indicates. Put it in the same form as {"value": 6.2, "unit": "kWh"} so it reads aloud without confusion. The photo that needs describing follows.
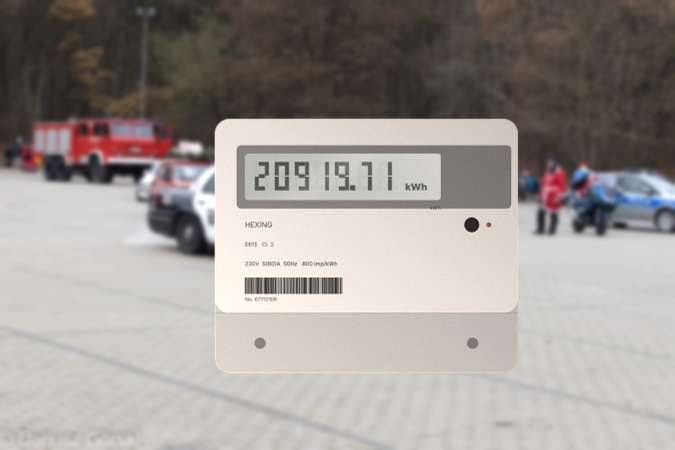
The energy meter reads {"value": 20919.71, "unit": "kWh"}
